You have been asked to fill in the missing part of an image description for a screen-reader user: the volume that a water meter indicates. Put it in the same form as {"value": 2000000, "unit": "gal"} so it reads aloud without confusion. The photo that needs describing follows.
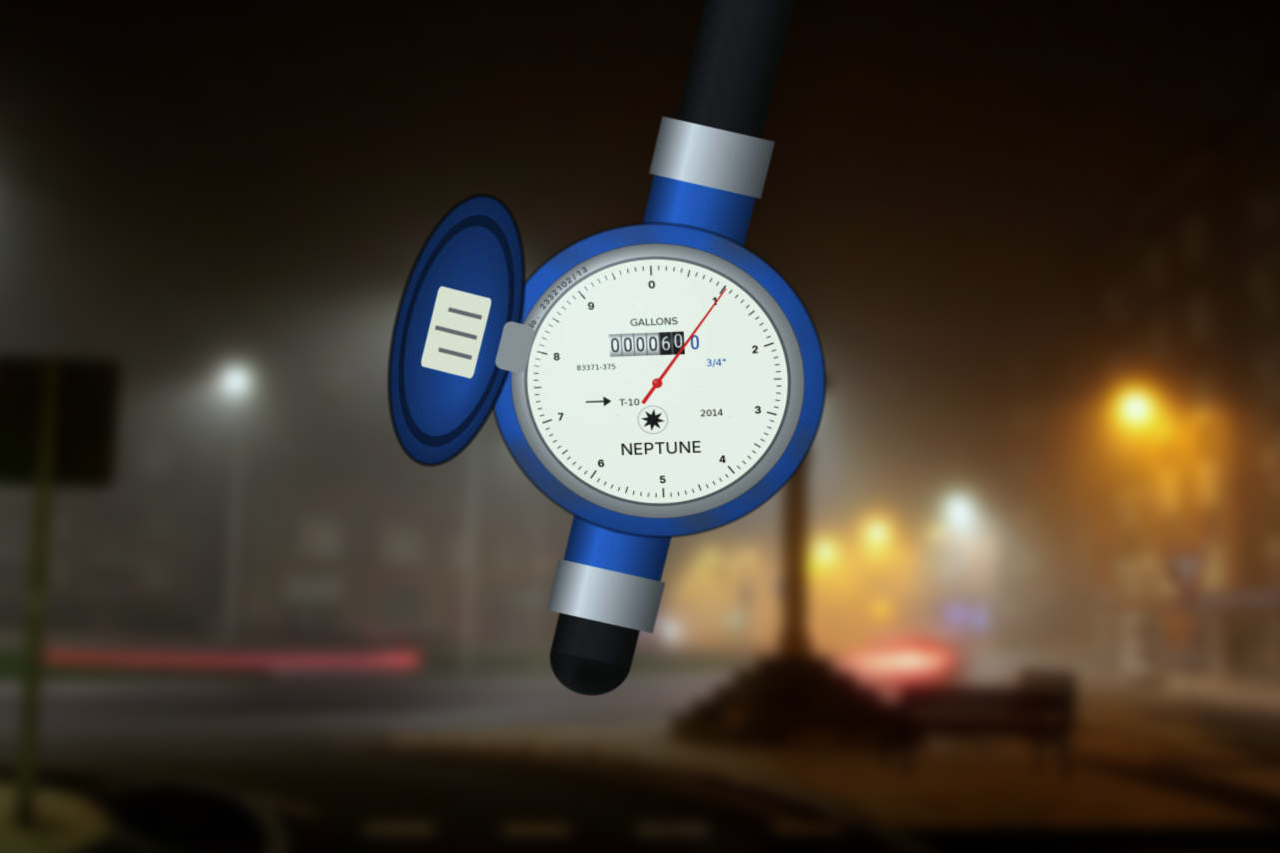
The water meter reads {"value": 601.0, "unit": "gal"}
